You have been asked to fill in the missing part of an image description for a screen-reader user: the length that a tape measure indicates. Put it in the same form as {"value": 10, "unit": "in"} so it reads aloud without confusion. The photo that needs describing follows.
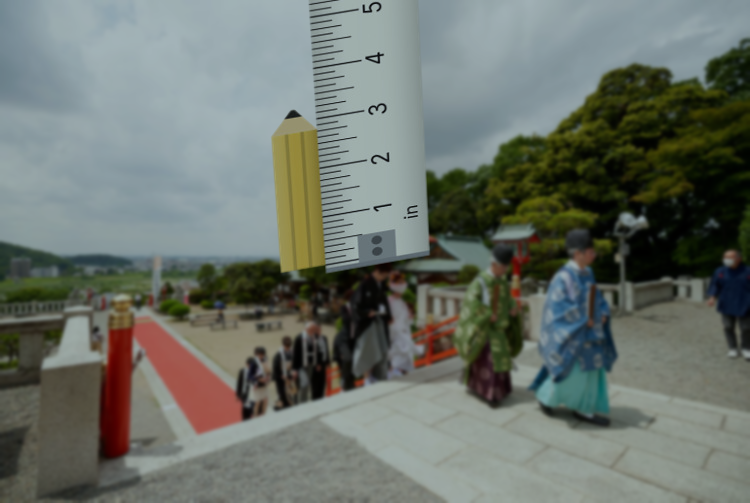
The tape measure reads {"value": 3.25, "unit": "in"}
